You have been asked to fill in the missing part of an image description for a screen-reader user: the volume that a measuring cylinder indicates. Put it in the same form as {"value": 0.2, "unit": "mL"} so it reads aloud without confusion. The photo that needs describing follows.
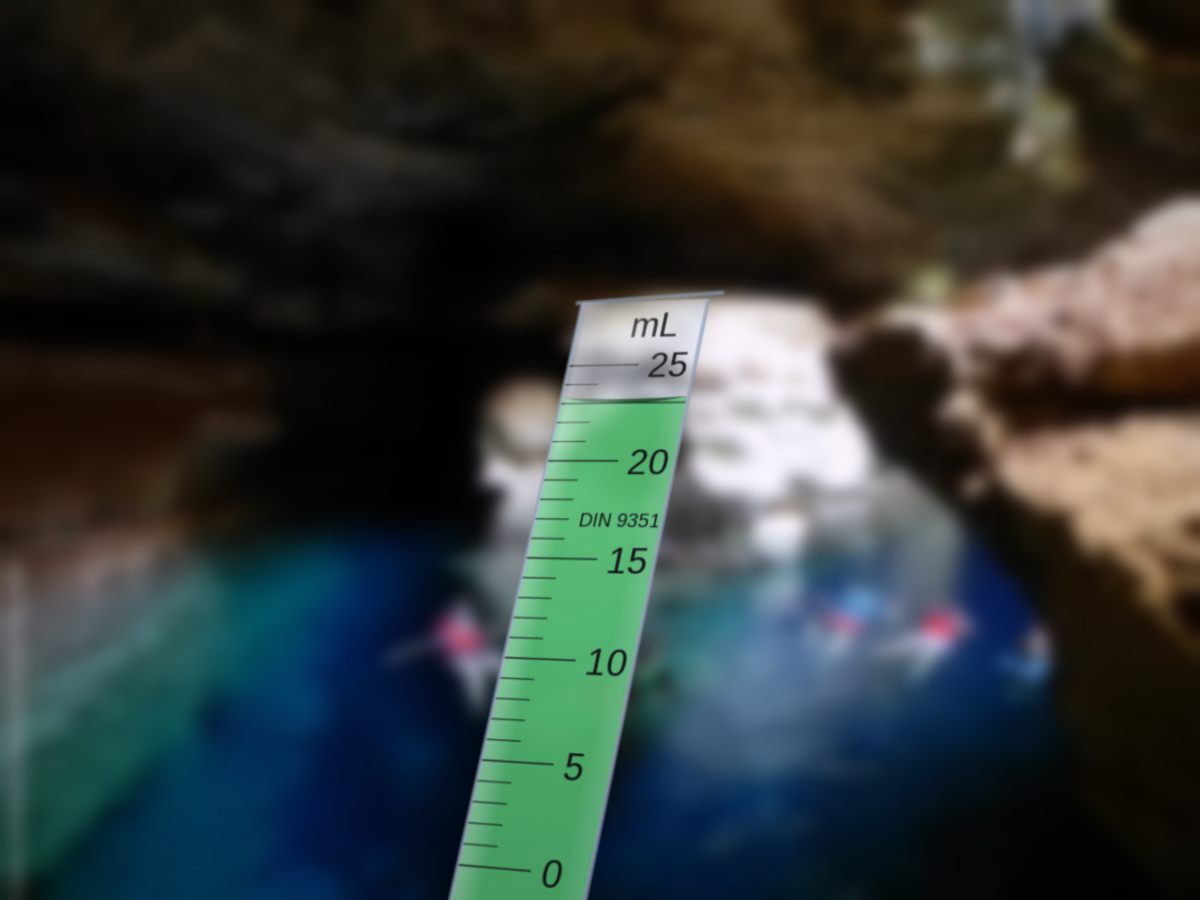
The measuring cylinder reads {"value": 23, "unit": "mL"}
